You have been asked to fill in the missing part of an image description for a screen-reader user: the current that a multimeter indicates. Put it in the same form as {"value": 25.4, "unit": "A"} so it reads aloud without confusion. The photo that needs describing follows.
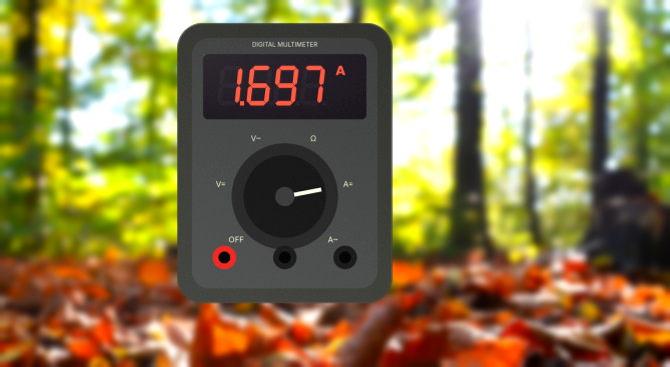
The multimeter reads {"value": 1.697, "unit": "A"}
